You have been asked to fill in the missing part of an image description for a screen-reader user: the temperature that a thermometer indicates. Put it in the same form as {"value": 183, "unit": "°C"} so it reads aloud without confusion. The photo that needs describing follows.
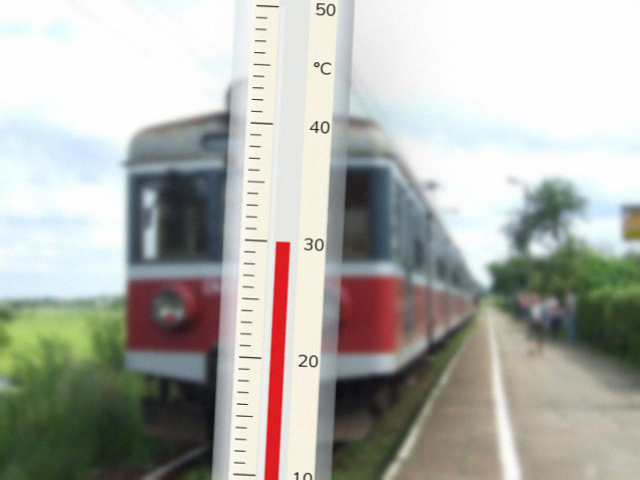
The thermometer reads {"value": 30, "unit": "°C"}
